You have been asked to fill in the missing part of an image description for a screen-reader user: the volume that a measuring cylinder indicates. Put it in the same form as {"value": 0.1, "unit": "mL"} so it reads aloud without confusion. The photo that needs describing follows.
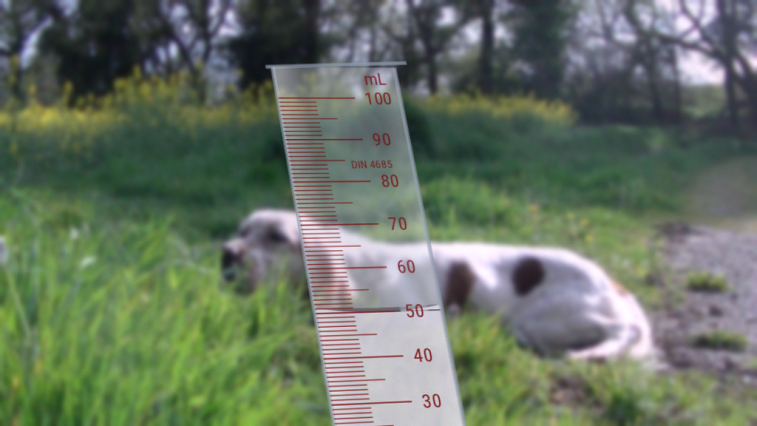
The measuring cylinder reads {"value": 50, "unit": "mL"}
